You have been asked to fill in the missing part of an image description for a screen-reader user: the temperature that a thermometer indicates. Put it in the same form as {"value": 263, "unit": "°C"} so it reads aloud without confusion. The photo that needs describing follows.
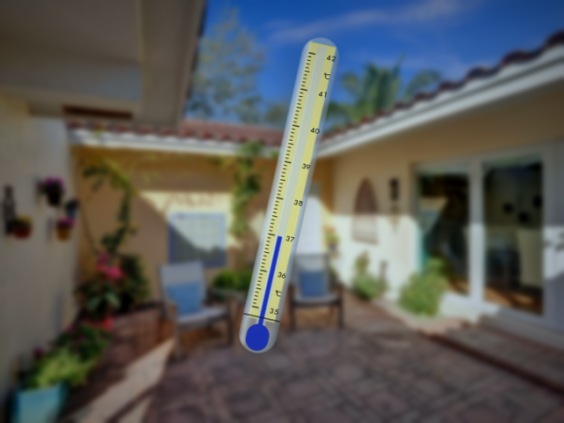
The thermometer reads {"value": 37, "unit": "°C"}
